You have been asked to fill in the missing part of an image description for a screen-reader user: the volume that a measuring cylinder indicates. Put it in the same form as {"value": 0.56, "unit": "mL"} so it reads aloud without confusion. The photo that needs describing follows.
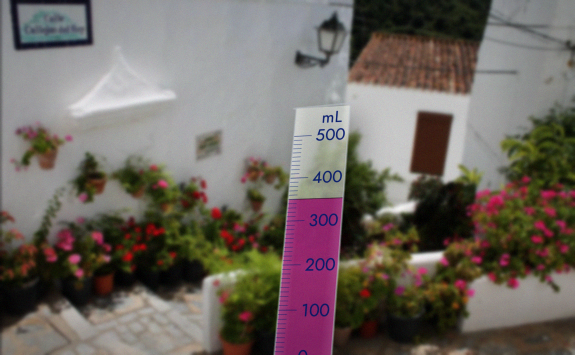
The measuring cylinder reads {"value": 350, "unit": "mL"}
